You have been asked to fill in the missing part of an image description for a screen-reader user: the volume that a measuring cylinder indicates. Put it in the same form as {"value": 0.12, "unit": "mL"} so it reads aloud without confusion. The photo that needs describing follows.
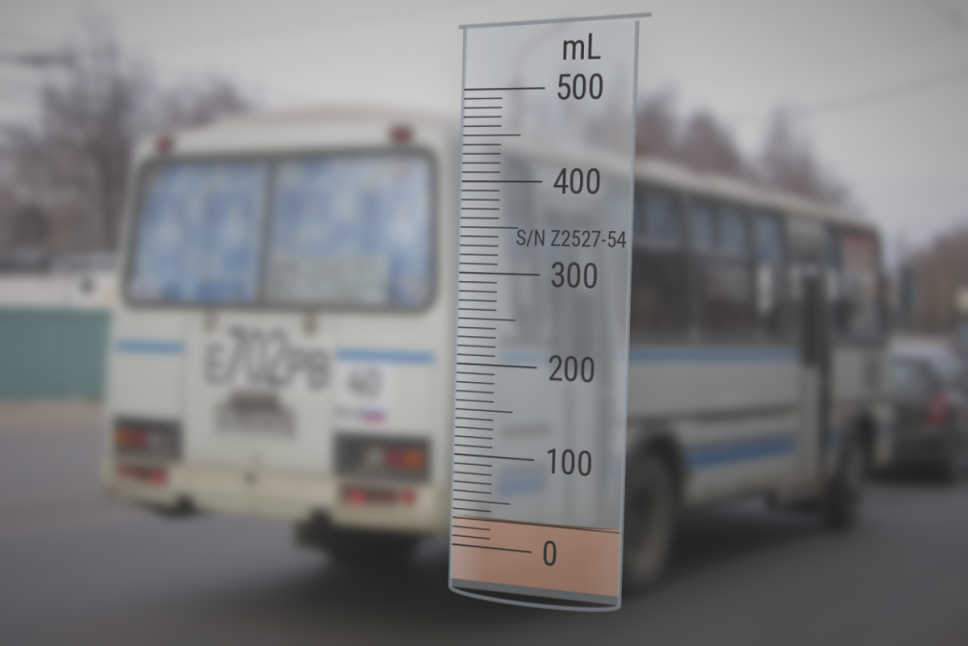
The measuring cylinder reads {"value": 30, "unit": "mL"}
